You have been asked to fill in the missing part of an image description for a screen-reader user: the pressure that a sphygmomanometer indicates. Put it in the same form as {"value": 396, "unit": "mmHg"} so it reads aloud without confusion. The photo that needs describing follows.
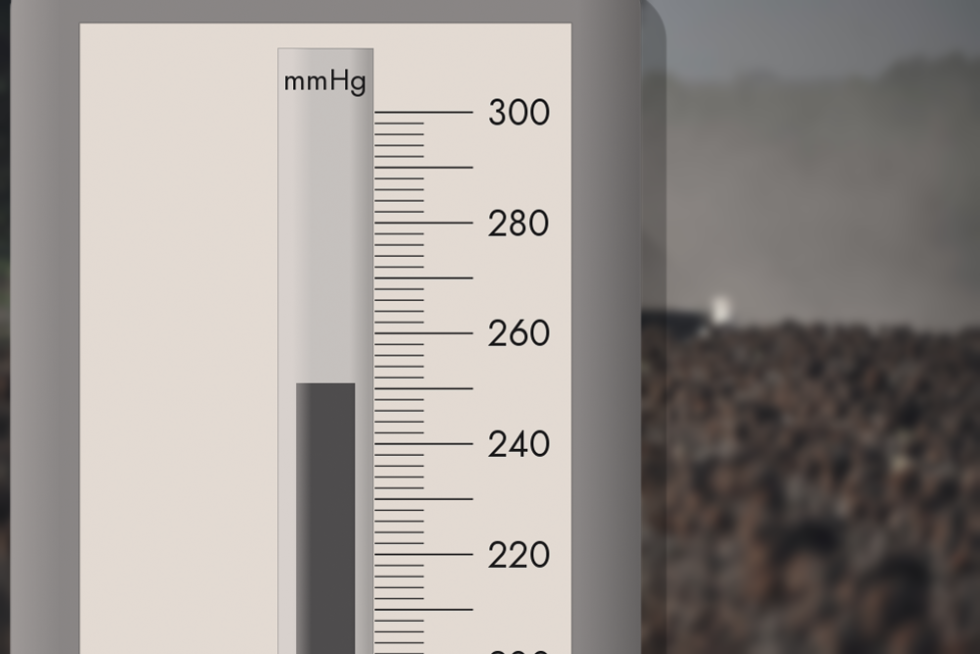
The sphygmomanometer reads {"value": 251, "unit": "mmHg"}
